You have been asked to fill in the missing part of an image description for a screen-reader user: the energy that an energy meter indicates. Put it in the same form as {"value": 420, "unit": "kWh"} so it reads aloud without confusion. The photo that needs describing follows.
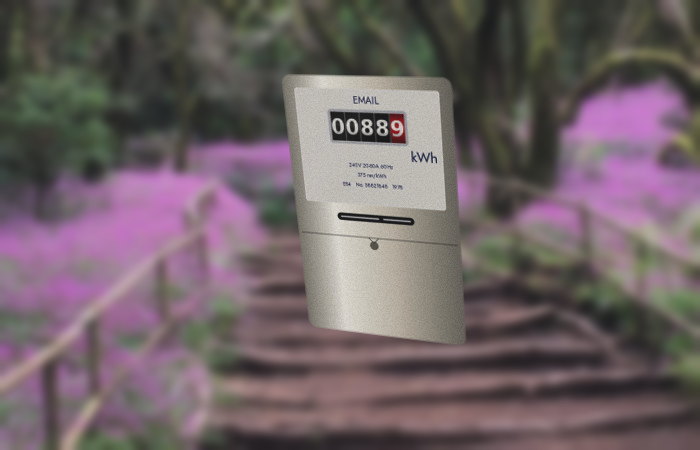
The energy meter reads {"value": 88.9, "unit": "kWh"}
